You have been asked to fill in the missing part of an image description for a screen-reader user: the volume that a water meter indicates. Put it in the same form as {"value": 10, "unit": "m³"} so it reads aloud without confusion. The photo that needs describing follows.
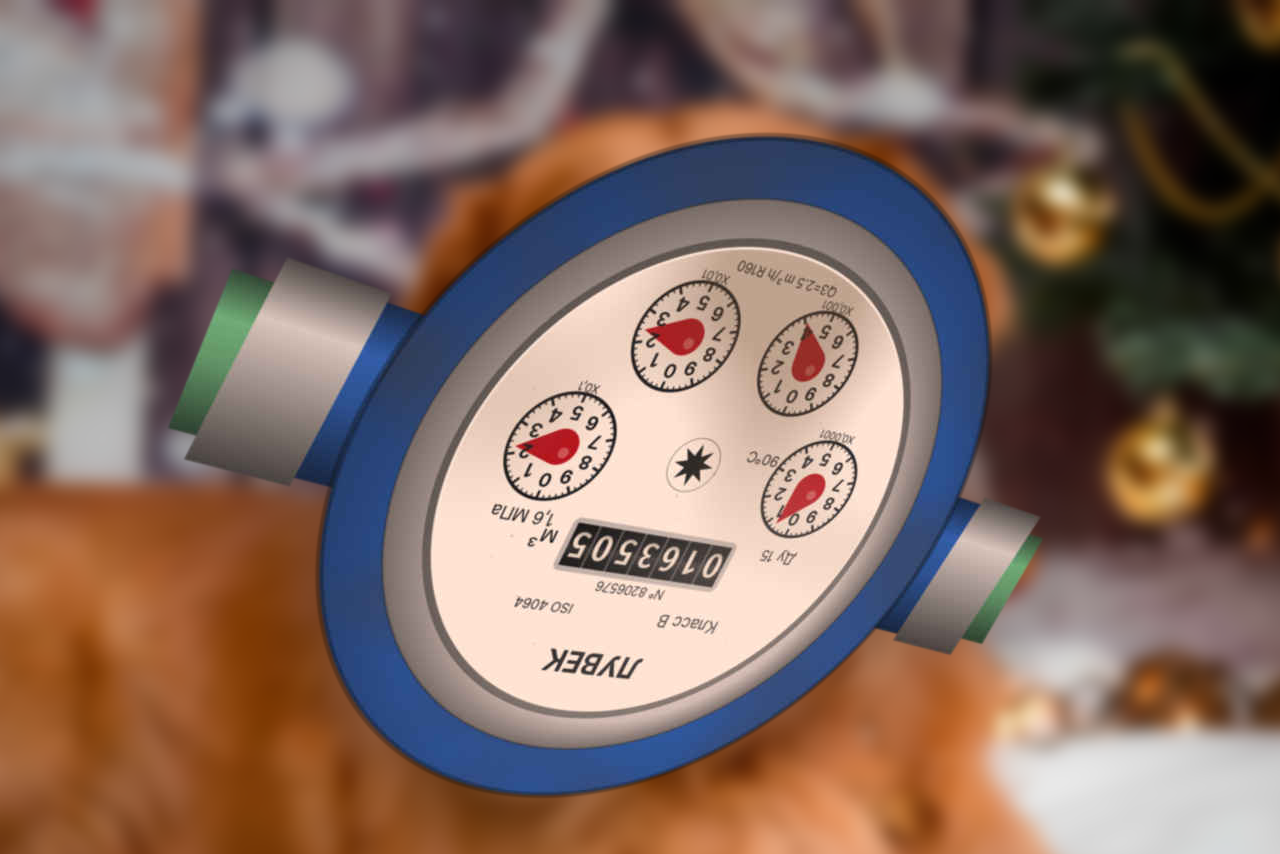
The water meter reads {"value": 163505.2240, "unit": "m³"}
